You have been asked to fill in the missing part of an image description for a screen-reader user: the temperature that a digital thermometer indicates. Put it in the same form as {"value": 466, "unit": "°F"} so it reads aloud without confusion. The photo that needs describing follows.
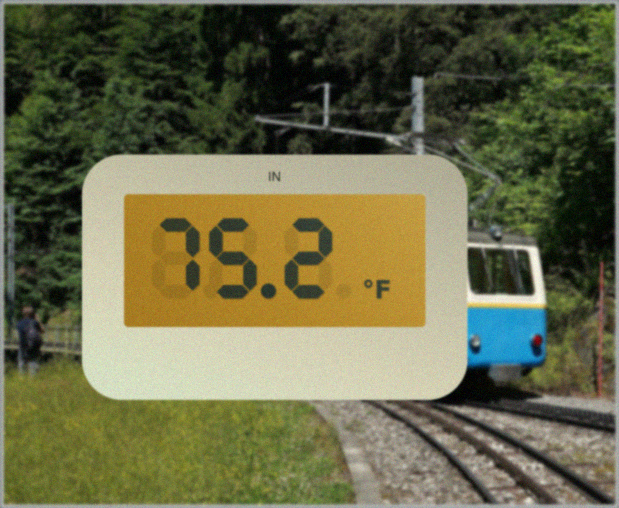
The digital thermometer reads {"value": 75.2, "unit": "°F"}
